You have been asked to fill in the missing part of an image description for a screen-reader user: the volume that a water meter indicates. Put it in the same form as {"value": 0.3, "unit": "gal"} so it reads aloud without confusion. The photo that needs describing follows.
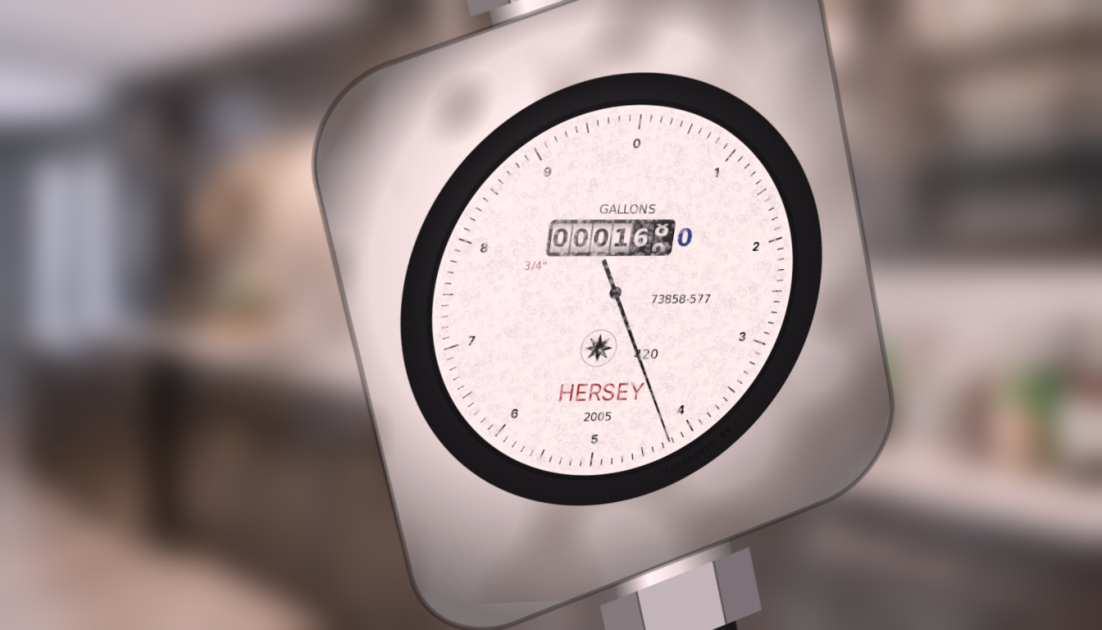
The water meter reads {"value": 1684.2, "unit": "gal"}
